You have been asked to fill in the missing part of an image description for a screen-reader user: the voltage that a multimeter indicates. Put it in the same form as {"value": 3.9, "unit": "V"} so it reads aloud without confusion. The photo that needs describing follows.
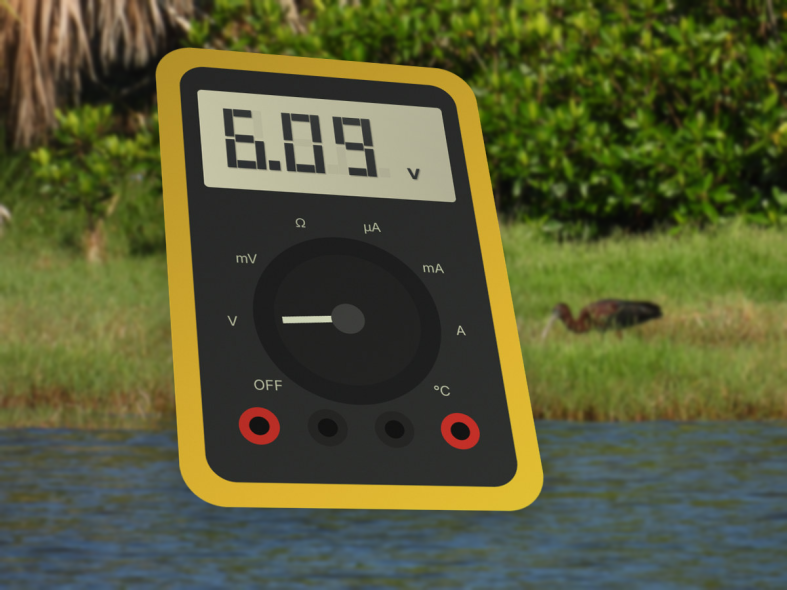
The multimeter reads {"value": 6.09, "unit": "V"}
